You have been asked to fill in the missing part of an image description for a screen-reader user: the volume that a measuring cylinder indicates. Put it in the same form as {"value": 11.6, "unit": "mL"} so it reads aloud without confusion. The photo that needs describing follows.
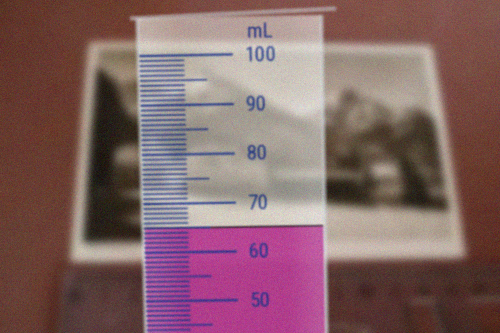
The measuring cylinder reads {"value": 65, "unit": "mL"}
